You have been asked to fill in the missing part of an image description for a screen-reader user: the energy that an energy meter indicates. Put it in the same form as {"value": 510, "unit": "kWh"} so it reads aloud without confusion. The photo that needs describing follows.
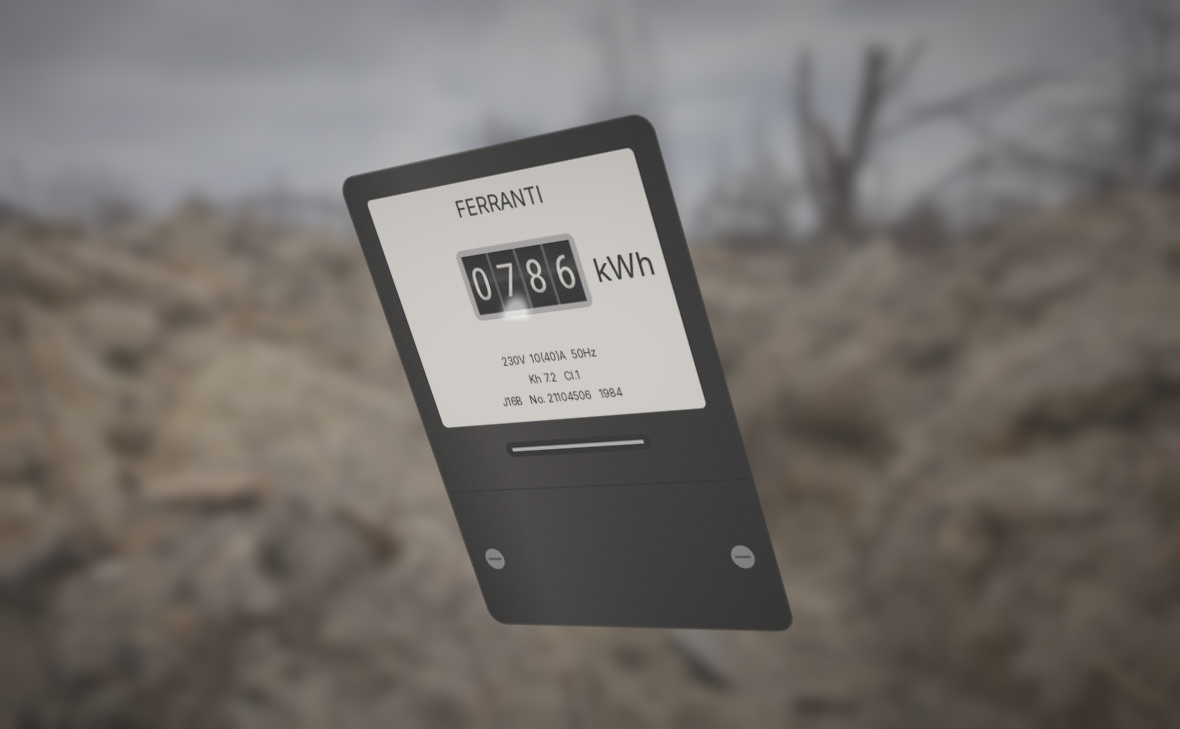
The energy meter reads {"value": 786, "unit": "kWh"}
